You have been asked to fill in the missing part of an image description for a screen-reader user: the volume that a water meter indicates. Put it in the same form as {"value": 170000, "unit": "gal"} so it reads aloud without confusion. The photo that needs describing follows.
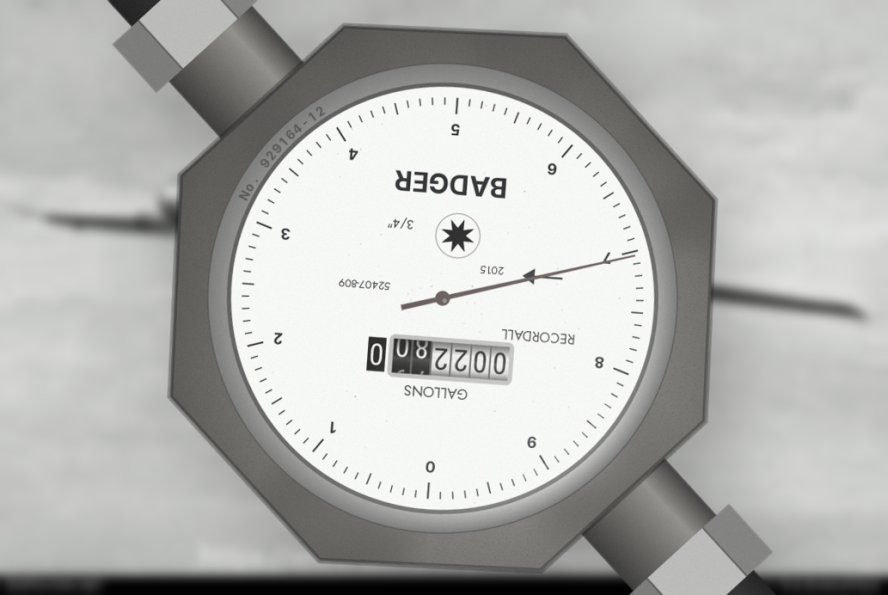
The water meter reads {"value": 22797.0, "unit": "gal"}
